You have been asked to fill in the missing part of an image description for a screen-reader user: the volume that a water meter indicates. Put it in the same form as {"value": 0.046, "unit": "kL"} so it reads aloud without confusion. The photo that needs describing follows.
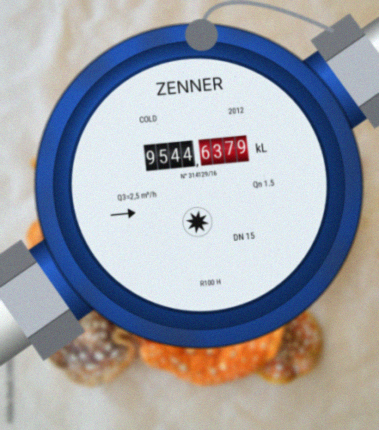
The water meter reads {"value": 9544.6379, "unit": "kL"}
